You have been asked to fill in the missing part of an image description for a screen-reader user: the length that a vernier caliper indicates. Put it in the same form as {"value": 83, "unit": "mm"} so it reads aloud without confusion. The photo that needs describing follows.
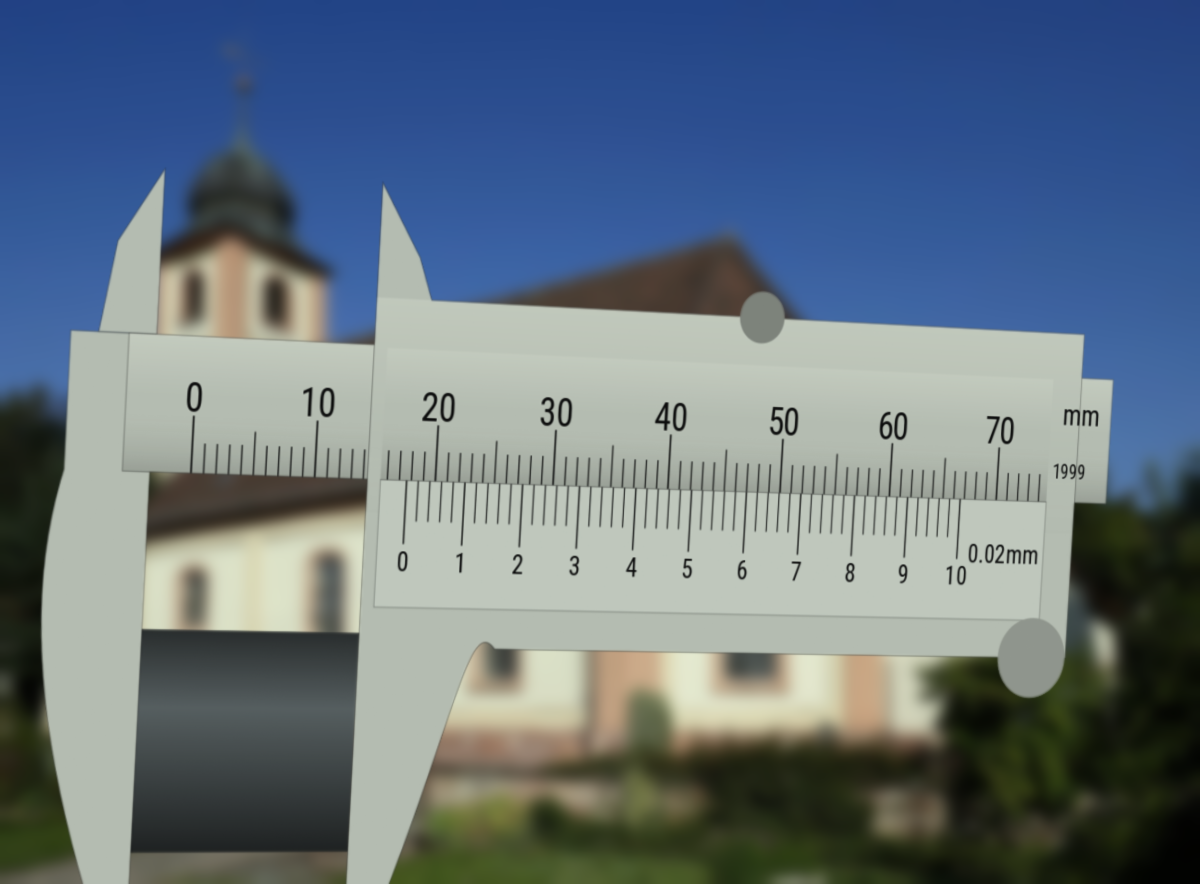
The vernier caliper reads {"value": 17.6, "unit": "mm"}
